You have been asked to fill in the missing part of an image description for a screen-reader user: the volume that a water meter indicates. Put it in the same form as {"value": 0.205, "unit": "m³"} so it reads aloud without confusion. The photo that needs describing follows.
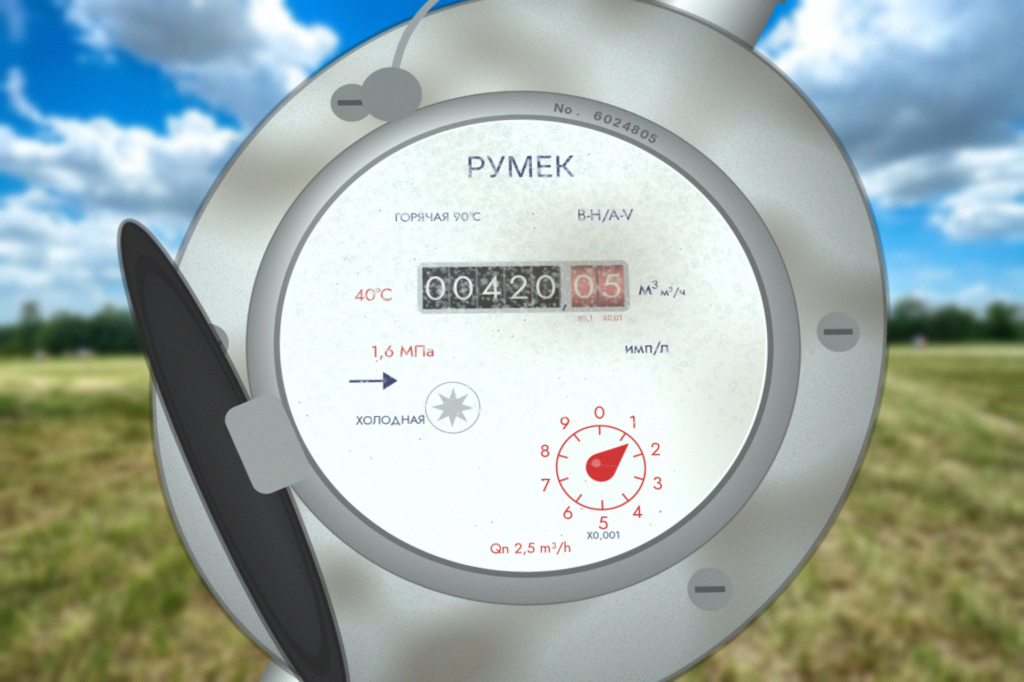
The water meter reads {"value": 420.051, "unit": "m³"}
